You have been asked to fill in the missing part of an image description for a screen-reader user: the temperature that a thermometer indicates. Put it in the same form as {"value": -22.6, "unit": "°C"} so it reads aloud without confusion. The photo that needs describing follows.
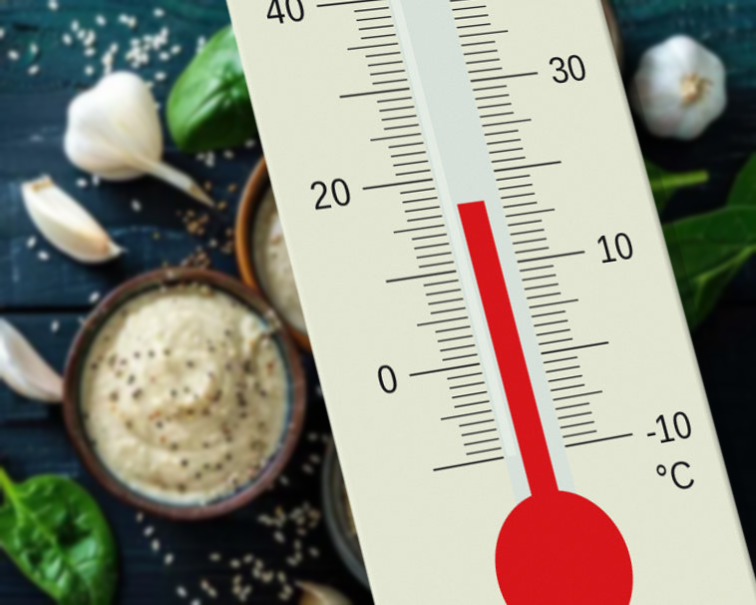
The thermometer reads {"value": 17, "unit": "°C"}
